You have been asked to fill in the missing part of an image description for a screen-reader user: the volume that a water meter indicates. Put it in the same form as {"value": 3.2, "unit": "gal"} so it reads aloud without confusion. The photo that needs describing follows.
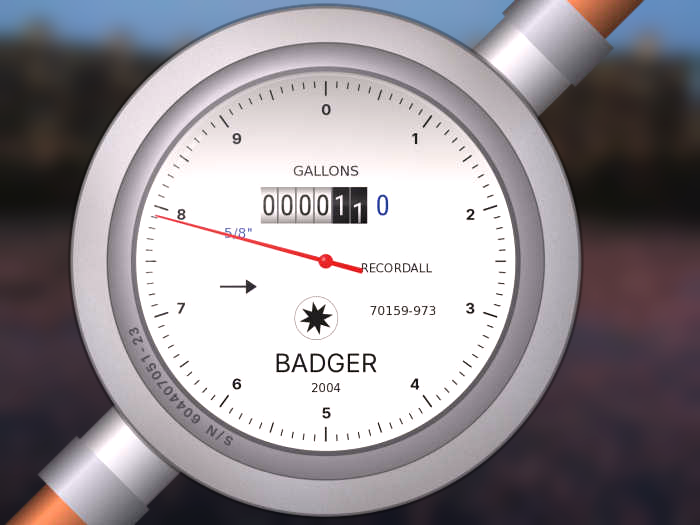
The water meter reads {"value": 107.9, "unit": "gal"}
